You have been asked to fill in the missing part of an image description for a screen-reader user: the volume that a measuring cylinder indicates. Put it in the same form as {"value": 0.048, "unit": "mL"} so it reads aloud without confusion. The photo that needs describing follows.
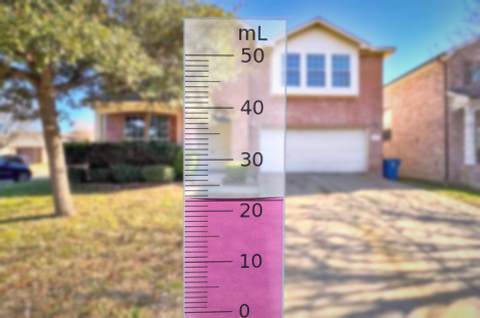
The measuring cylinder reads {"value": 22, "unit": "mL"}
